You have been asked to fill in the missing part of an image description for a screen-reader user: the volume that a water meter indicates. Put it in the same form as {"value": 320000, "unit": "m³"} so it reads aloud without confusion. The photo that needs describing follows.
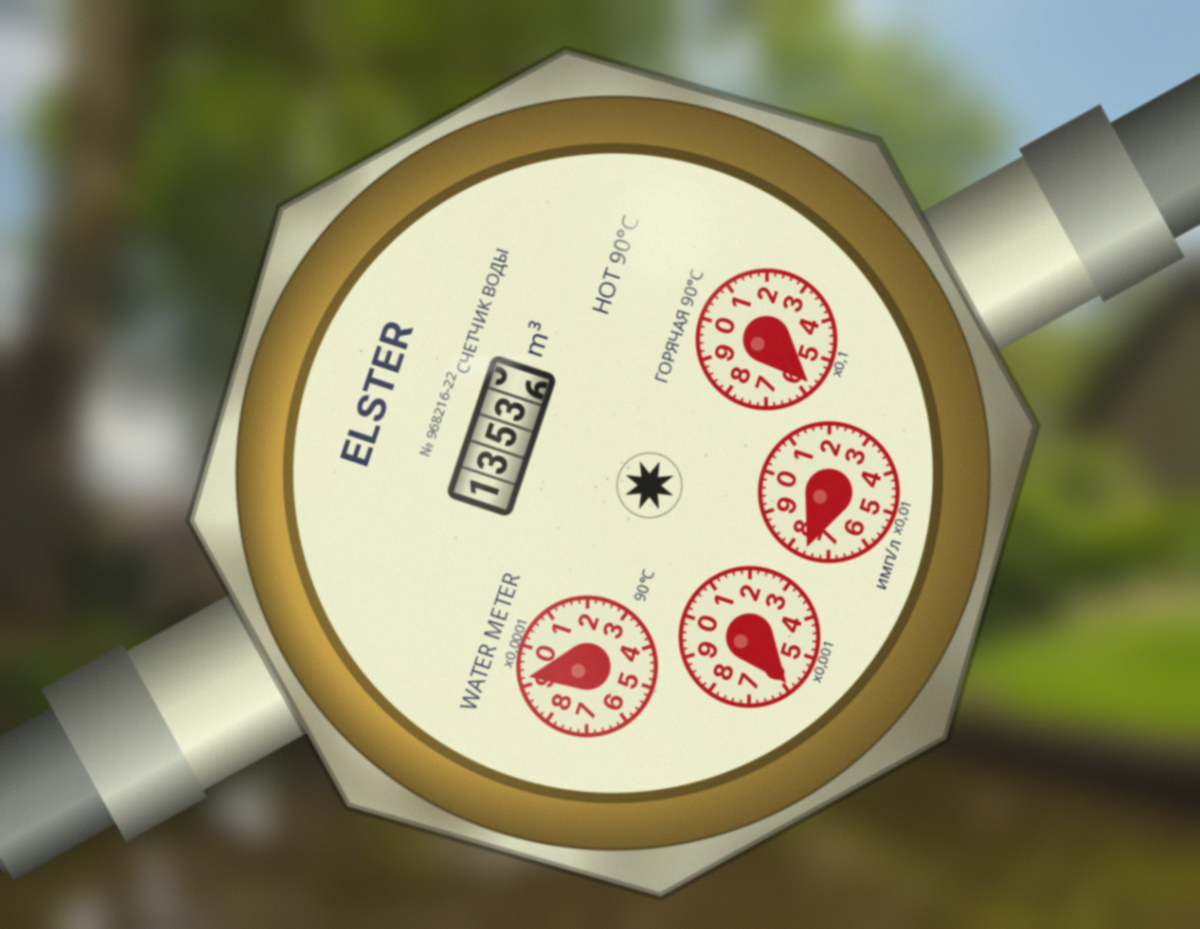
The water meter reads {"value": 13535.5759, "unit": "m³"}
